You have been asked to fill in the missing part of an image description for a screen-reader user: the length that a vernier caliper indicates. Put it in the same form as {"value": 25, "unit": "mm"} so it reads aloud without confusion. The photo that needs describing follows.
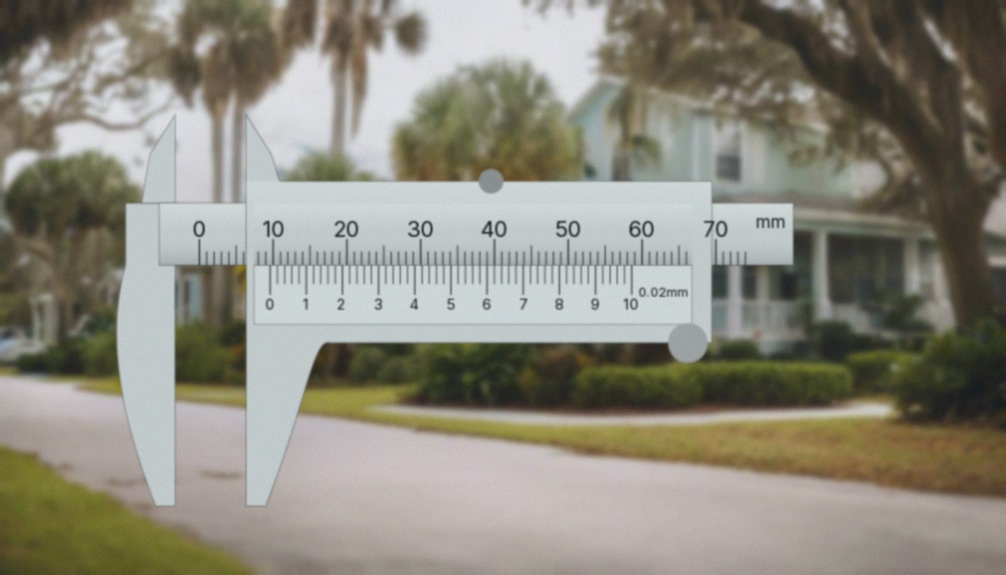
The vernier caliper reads {"value": 9.6, "unit": "mm"}
